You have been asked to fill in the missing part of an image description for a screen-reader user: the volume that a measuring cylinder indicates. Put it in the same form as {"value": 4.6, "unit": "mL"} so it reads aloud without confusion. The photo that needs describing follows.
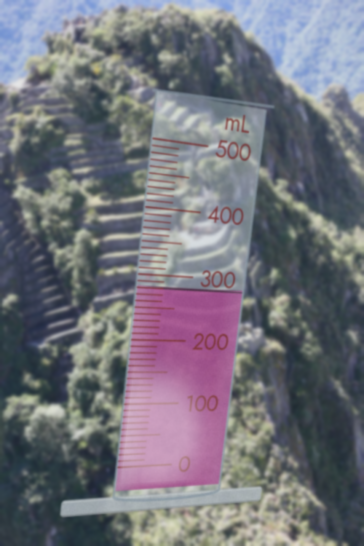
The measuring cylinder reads {"value": 280, "unit": "mL"}
